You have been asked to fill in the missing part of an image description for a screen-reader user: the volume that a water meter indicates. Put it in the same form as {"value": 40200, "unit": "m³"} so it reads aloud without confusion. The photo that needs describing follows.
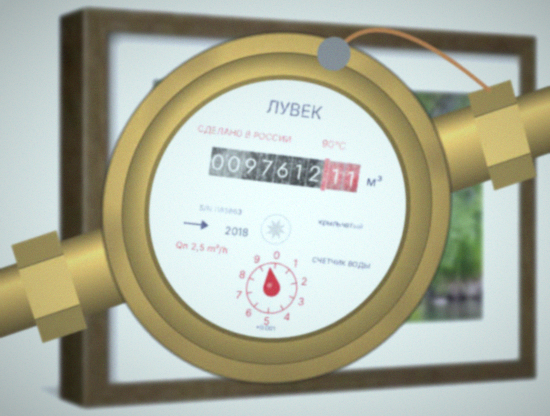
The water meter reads {"value": 97612.109, "unit": "m³"}
